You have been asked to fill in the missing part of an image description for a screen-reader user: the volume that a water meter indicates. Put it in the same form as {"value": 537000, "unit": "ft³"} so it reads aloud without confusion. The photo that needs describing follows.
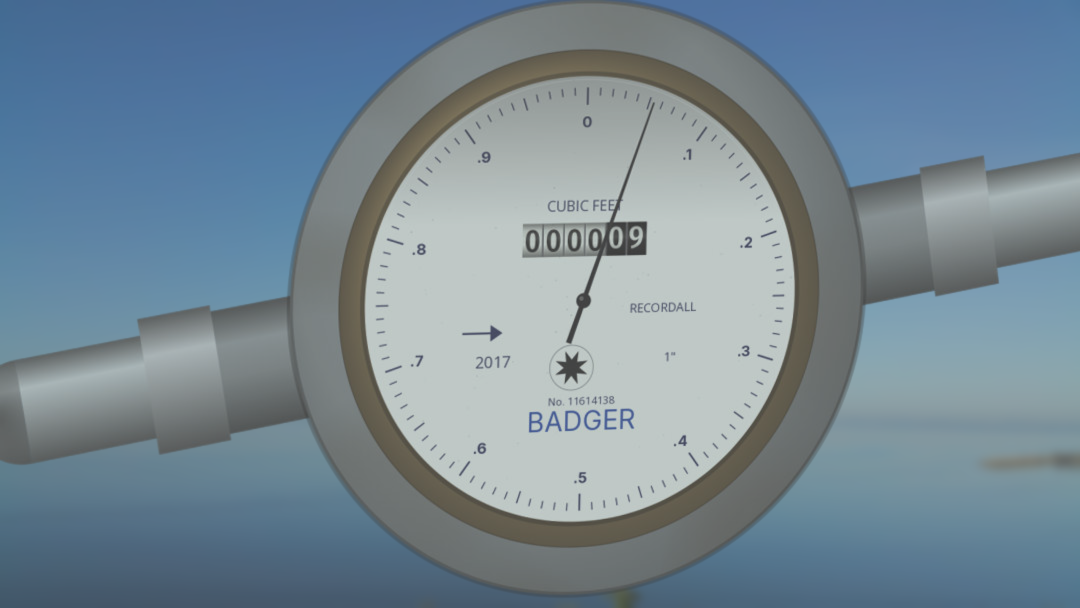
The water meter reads {"value": 9.05, "unit": "ft³"}
